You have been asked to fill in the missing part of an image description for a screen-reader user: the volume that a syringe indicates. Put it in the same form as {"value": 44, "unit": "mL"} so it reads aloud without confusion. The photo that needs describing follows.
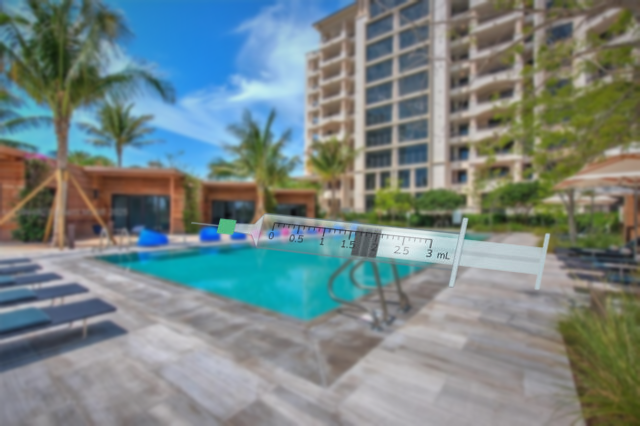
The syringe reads {"value": 1.6, "unit": "mL"}
